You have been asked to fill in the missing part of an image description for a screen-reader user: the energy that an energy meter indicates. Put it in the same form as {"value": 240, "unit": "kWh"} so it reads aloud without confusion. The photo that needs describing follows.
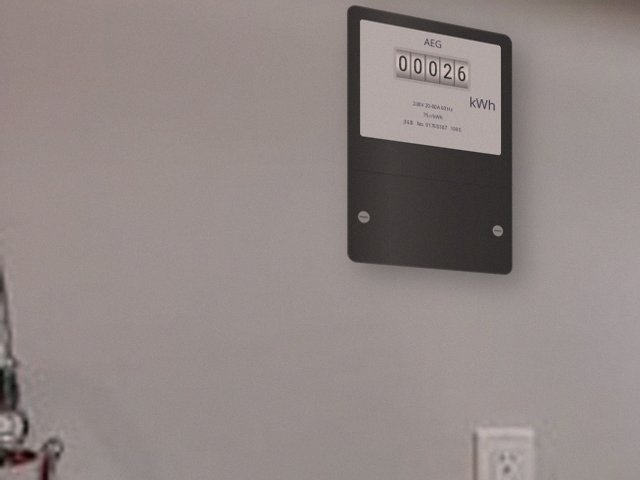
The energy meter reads {"value": 26, "unit": "kWh"}
